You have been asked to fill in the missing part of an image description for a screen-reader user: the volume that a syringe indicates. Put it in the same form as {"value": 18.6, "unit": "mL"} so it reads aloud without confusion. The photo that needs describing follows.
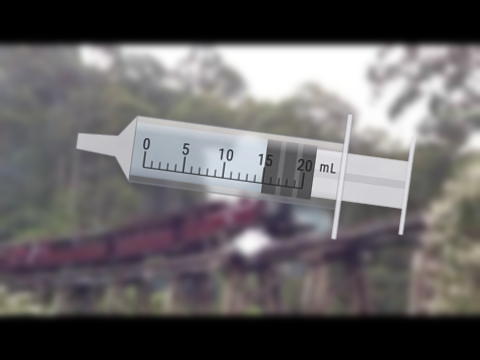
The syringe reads {"value": 15, "unit": "mL"}
